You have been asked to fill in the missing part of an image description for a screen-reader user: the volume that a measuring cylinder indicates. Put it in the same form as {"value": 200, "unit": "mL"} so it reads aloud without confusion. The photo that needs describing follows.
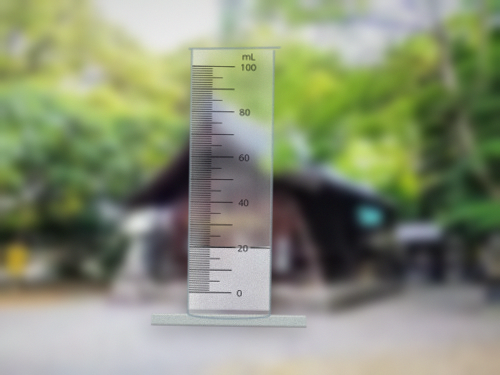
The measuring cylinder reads {"value": 20, "unit": "mL"}
